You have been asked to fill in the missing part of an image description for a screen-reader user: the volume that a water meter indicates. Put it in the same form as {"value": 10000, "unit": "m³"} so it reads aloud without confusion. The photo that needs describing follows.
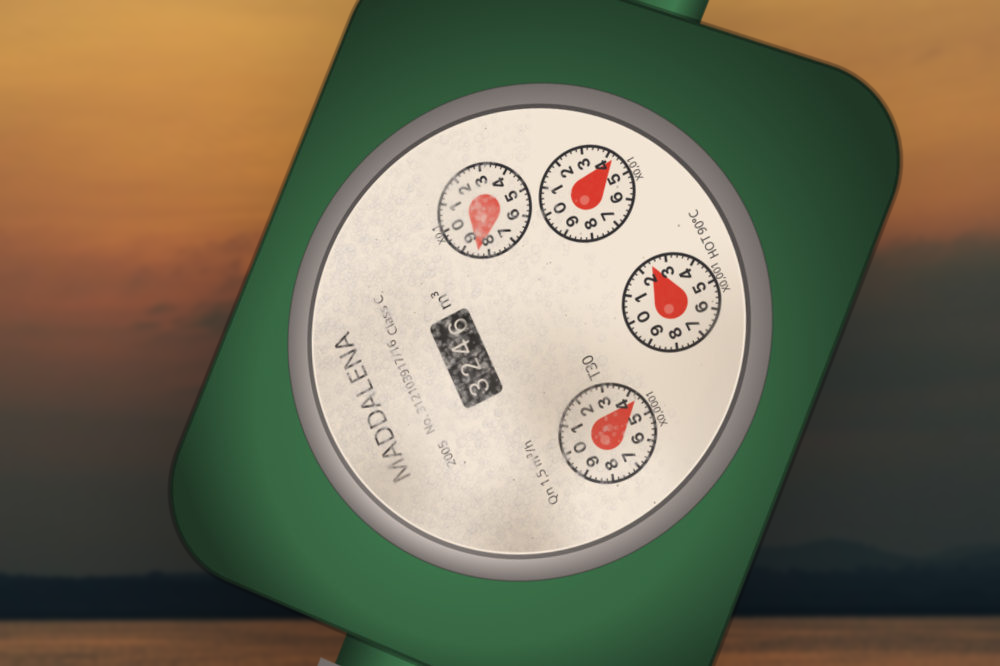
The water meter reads {"value": 3245.8424, "unit": "m³"}
